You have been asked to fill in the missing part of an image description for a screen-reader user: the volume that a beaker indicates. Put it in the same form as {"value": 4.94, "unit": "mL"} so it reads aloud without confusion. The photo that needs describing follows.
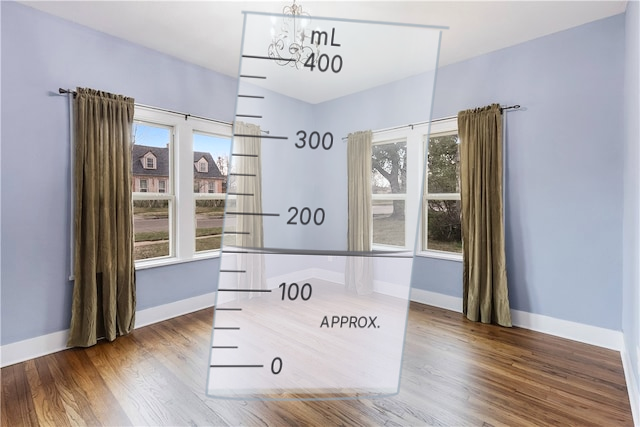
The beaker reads {"value": 150, "unit": "mL"}
